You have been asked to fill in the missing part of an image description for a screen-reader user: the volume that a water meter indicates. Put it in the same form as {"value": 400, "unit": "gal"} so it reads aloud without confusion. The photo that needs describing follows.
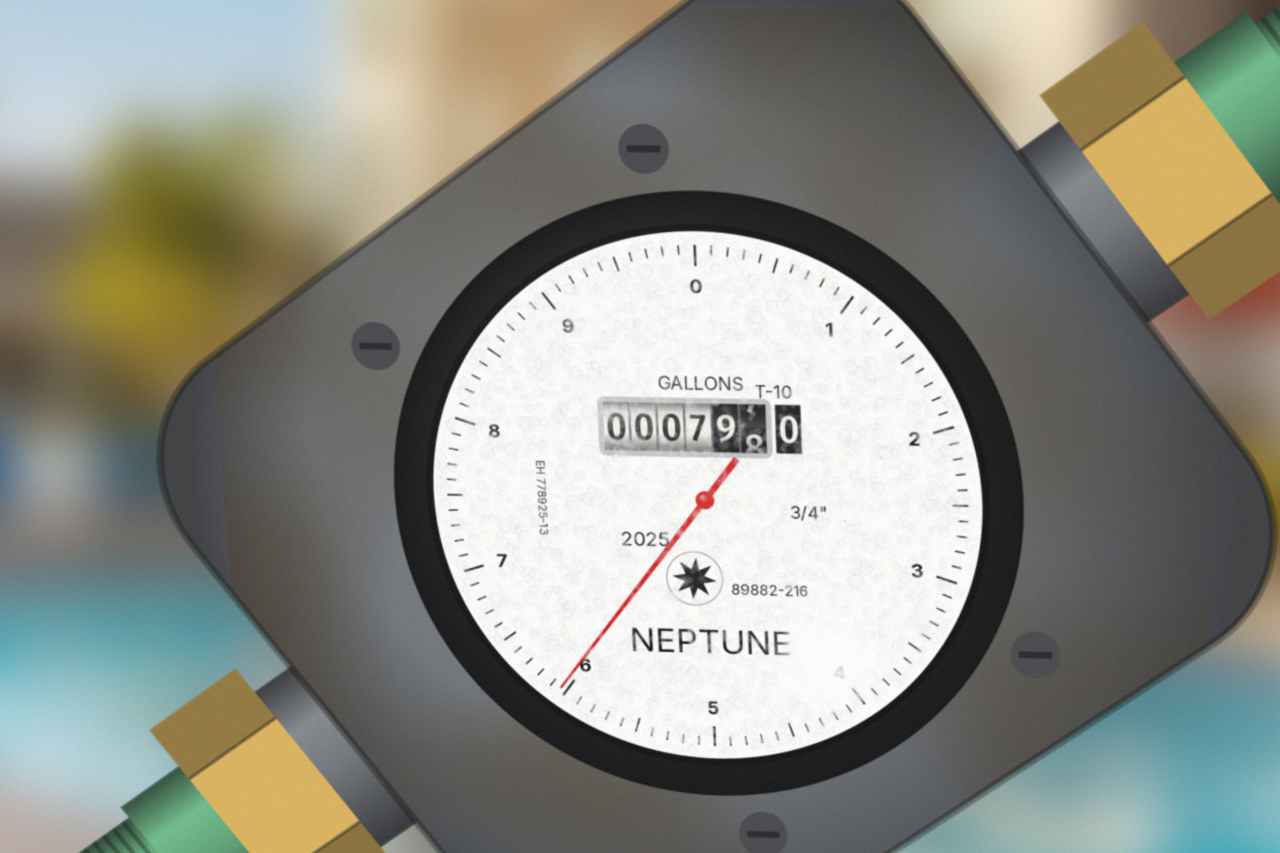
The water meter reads {"value": 7976.0, "unit": "gal"}
